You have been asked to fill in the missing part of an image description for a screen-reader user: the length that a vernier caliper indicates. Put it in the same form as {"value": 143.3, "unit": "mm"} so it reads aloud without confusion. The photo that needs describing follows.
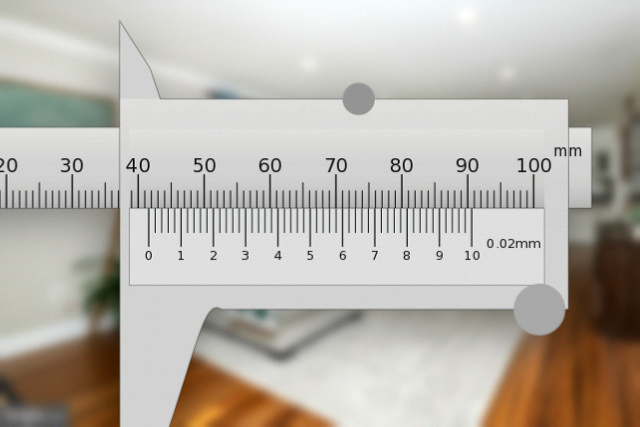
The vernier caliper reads {"value": 41.6, "unit": "mm"}
